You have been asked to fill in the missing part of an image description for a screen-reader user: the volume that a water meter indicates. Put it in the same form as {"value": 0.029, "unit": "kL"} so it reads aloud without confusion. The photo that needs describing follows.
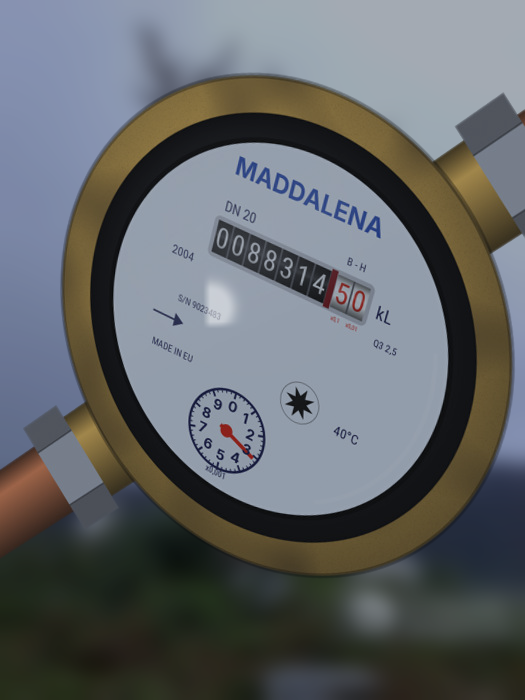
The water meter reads {"value": 88314.503, "unit": "kL"}
